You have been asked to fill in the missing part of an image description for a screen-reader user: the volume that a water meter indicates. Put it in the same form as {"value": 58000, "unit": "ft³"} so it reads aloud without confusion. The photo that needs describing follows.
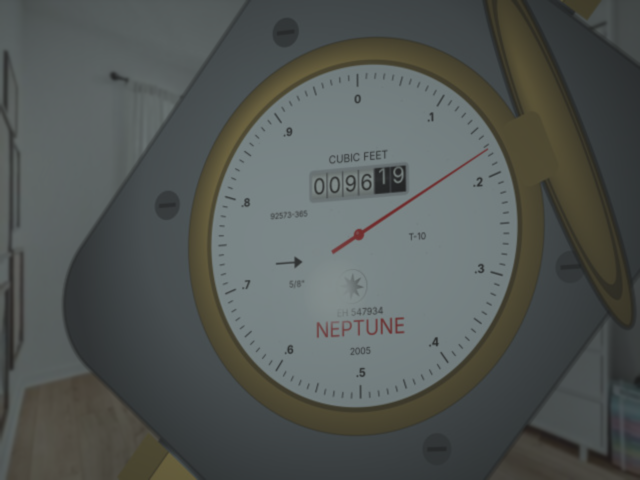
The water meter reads {"value": 9619.17, "unit": "ft³"}
